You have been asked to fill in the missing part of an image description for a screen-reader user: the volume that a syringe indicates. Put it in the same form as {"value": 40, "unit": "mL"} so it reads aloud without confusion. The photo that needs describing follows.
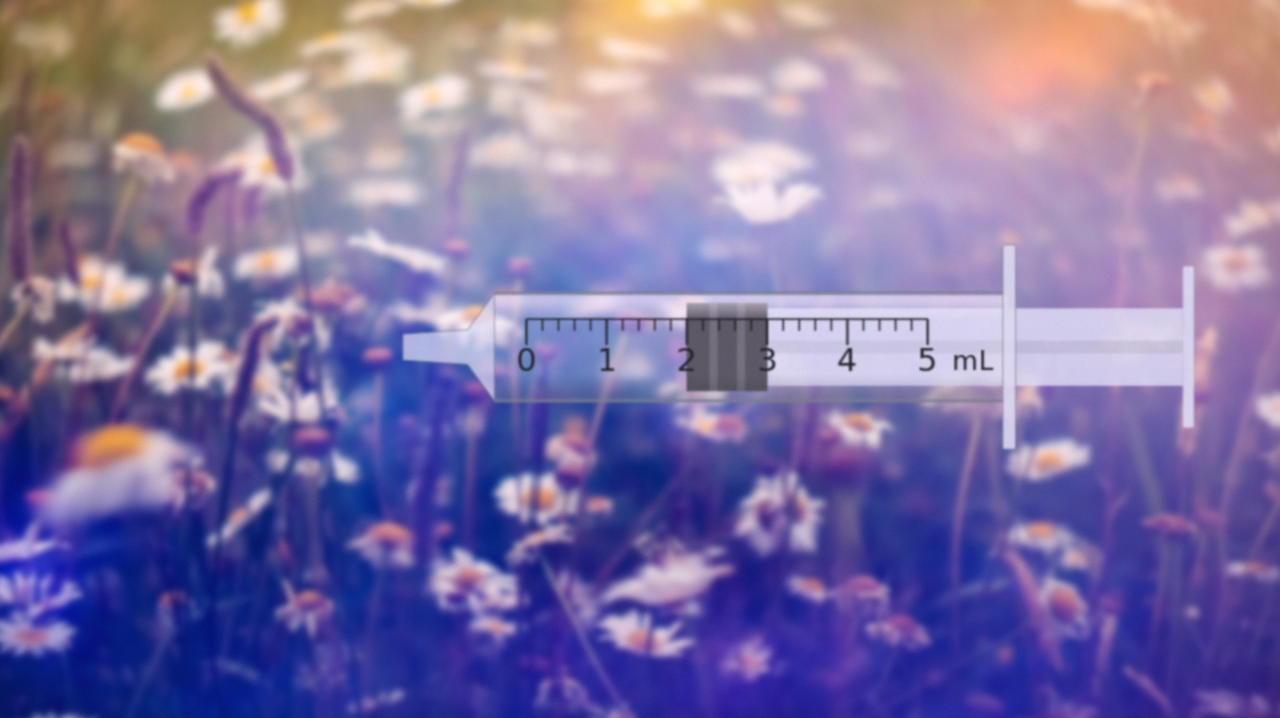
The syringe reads {"value": 2, "unit": "mL"}
